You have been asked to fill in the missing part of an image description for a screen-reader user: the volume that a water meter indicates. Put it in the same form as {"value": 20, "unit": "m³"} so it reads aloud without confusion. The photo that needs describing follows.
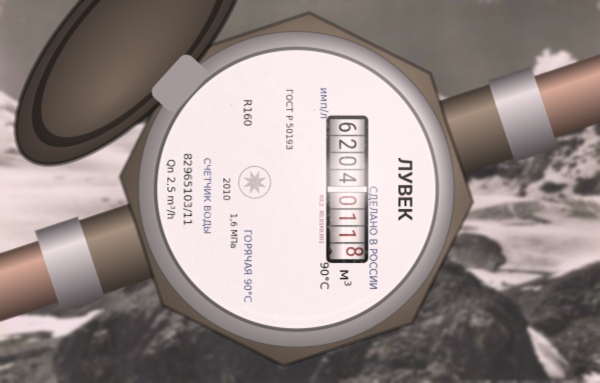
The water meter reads {"value": 6204.0118, "unit": "m³"}
